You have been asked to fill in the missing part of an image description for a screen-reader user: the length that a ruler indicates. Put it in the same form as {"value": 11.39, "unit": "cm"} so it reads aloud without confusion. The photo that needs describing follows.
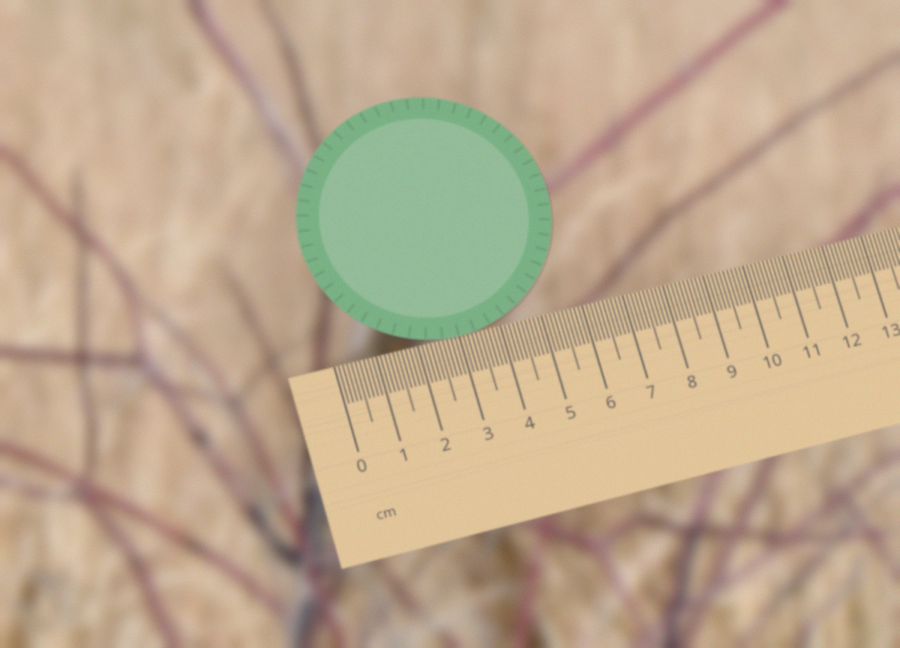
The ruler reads {"value": 6, "unit": "cm"}
